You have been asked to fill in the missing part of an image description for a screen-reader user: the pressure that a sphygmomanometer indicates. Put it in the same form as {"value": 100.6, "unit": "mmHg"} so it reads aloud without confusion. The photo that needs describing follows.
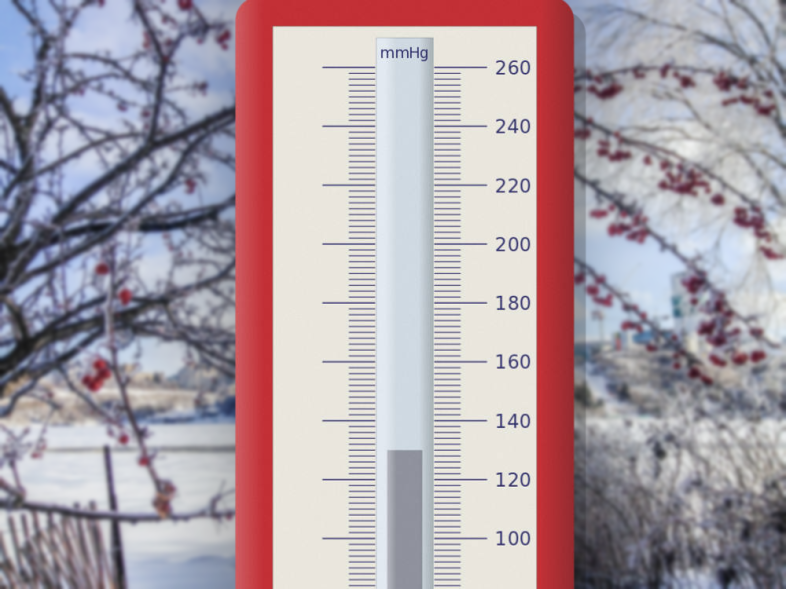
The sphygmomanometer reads {"value": 130, "unit": "mmHg"}
